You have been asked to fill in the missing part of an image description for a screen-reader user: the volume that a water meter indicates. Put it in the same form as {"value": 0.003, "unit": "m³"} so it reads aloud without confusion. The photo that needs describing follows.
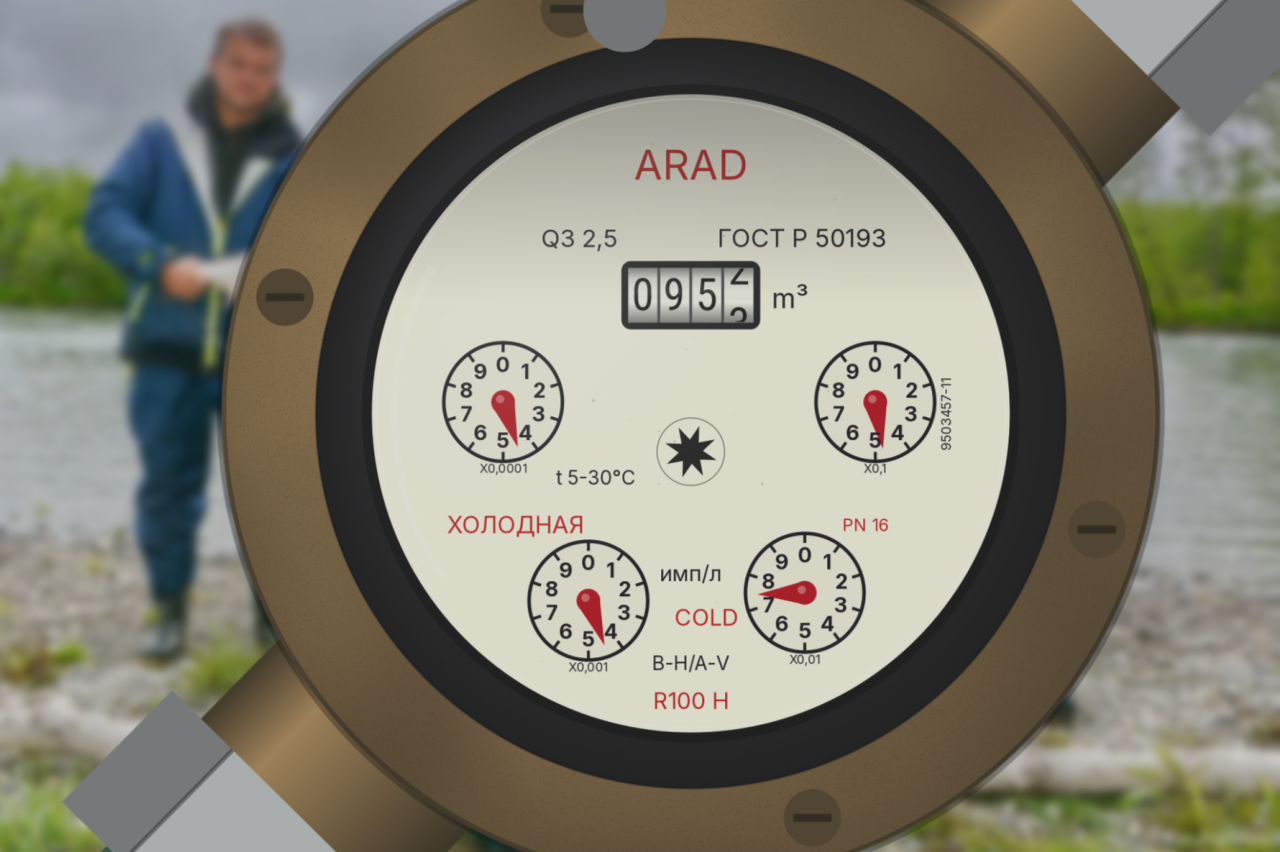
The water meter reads {"value": 952.4744, "unit": "m³"}
